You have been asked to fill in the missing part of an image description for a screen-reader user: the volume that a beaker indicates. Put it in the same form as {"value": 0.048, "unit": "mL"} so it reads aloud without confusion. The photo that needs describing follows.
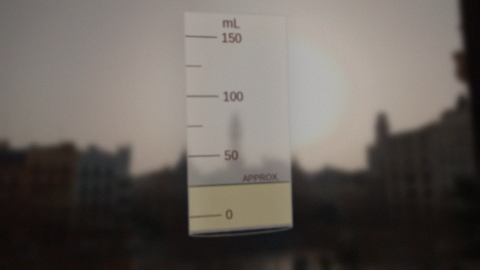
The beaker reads {"value": 25, "unit": "mL"}
